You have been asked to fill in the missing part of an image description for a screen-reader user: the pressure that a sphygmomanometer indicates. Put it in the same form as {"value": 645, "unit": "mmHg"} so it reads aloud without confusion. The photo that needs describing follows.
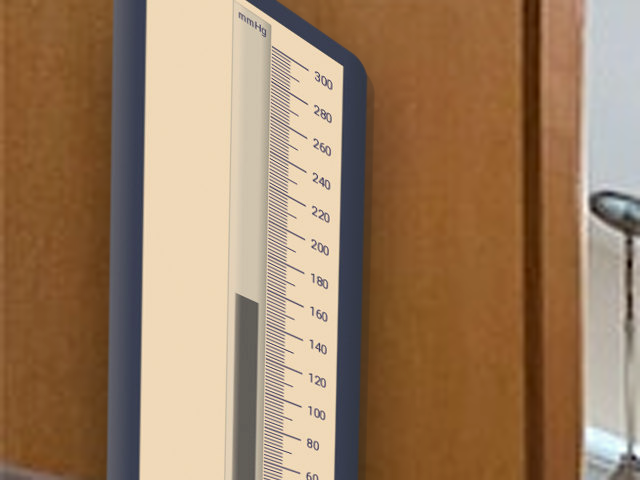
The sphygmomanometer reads {"value": 150, "unit": "mmHg"}
